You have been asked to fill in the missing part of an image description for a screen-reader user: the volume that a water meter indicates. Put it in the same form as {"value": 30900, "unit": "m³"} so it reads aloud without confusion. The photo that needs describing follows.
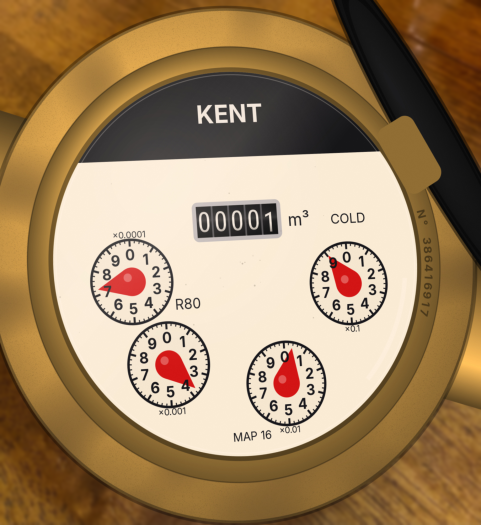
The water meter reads {"value": 0.9037, "unit": "m³"}
